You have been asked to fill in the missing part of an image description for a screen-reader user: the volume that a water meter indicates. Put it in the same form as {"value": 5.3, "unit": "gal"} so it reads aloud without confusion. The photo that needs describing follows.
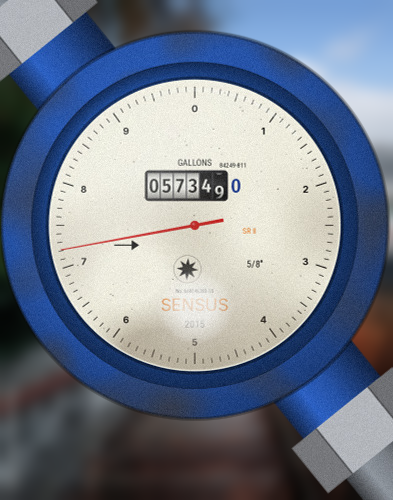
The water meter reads {"value": 573487.2, "unit": "gal"}
